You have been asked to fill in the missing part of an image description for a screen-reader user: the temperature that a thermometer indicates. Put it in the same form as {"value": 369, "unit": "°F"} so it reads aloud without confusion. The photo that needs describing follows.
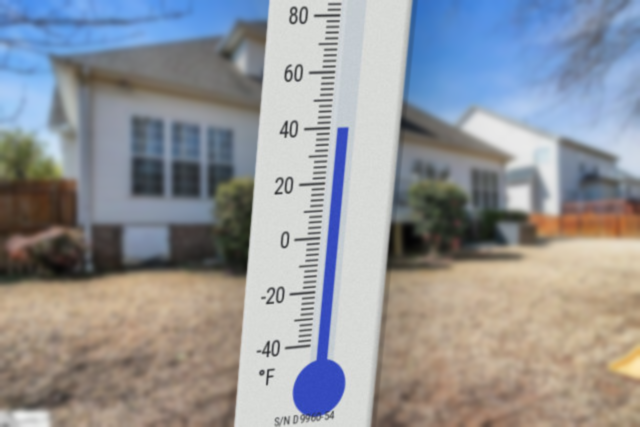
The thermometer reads {"value": 40, "unit": "°F"}
